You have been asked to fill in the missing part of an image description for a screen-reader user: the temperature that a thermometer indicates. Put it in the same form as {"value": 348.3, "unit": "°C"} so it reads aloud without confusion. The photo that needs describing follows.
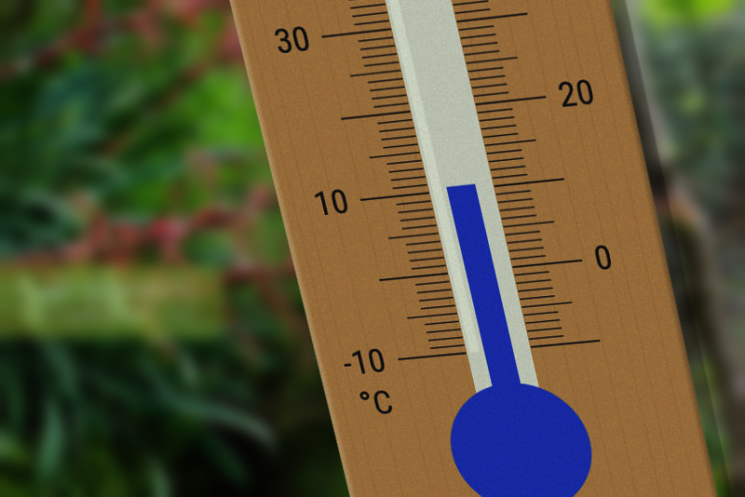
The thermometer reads {"value": 10.5, "unit": "°C"}
